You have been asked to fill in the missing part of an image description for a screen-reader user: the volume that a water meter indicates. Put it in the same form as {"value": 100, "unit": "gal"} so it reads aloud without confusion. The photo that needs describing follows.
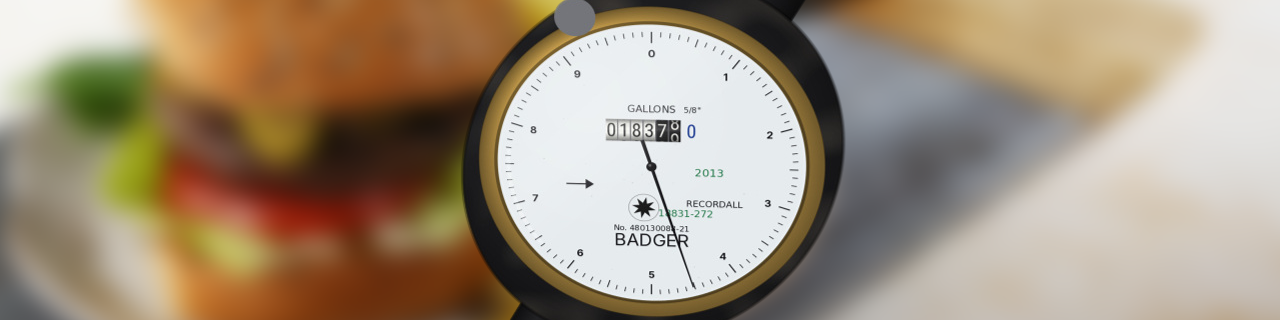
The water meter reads {"value": 183784.5, "unit": "gal"}
